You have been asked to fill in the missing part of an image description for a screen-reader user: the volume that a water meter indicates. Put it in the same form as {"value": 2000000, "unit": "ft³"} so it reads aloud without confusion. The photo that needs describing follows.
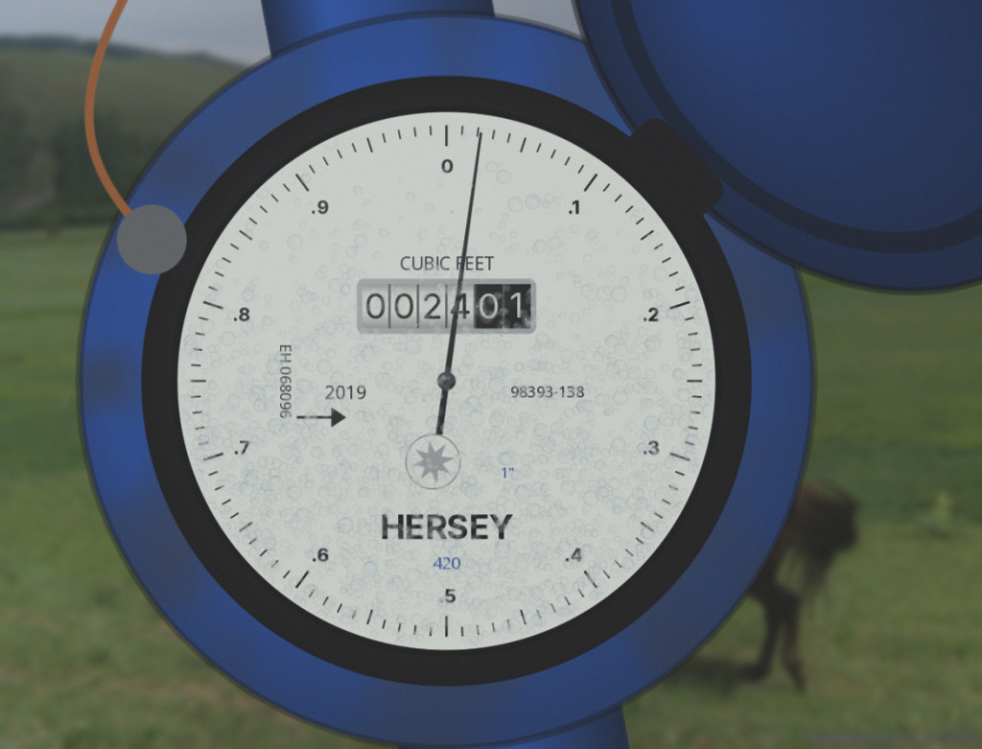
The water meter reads {"value": 2401.02, "unit": "ft³"}
